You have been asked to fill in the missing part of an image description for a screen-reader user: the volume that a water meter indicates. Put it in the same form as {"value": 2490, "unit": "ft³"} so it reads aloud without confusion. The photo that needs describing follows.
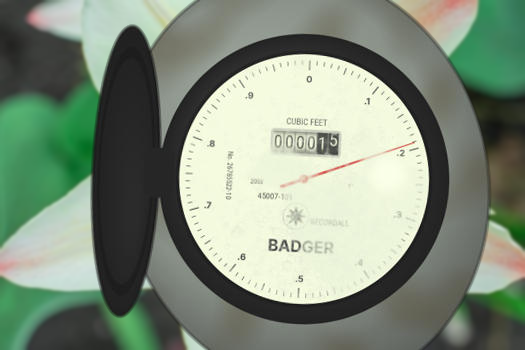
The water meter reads {"value": 15.19, "unit": "ft³"}
